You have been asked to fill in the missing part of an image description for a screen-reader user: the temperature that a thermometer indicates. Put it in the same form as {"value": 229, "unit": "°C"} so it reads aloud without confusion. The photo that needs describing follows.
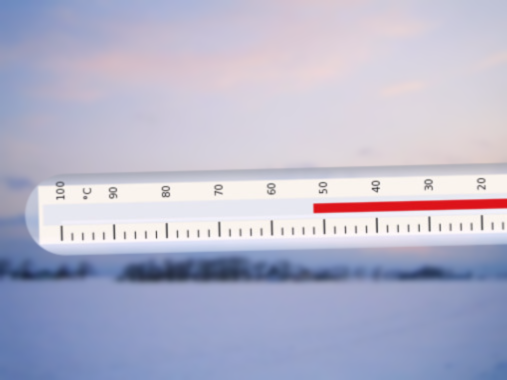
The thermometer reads {"value": 52, "unit": "°C"}
